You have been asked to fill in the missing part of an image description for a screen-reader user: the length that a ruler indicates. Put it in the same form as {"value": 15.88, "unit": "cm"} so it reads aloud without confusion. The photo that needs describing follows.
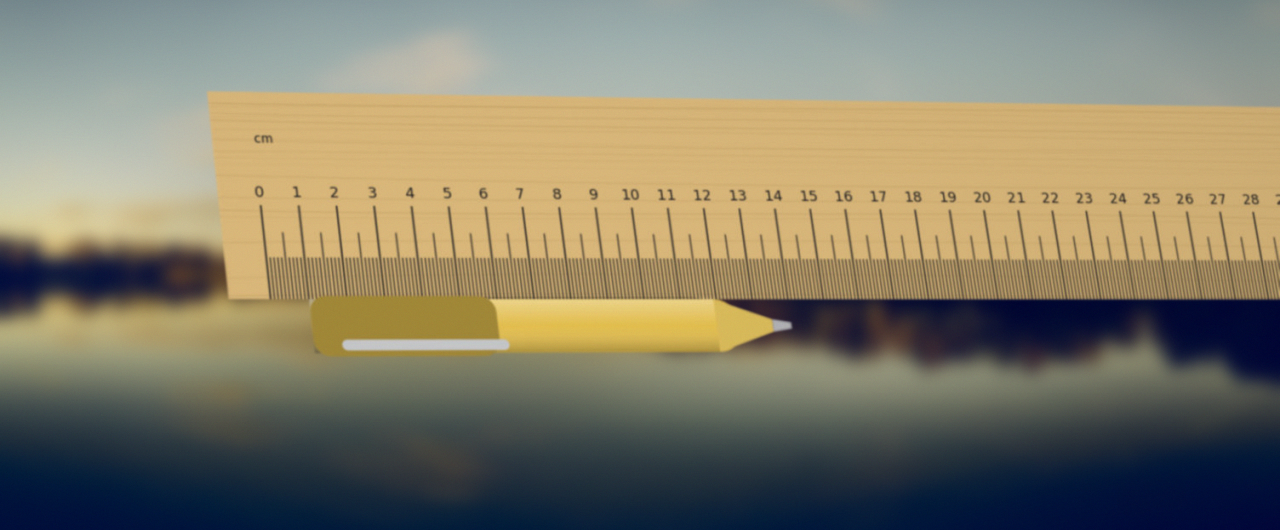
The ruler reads {"value": 13, "unit": "cm"}
